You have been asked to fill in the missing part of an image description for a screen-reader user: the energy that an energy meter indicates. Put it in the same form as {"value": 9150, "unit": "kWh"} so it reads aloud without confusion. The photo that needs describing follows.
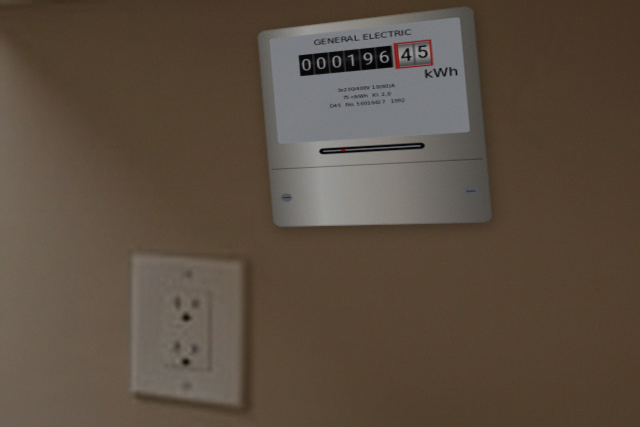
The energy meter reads {"value": 196.45, "unit": "kWh"}
